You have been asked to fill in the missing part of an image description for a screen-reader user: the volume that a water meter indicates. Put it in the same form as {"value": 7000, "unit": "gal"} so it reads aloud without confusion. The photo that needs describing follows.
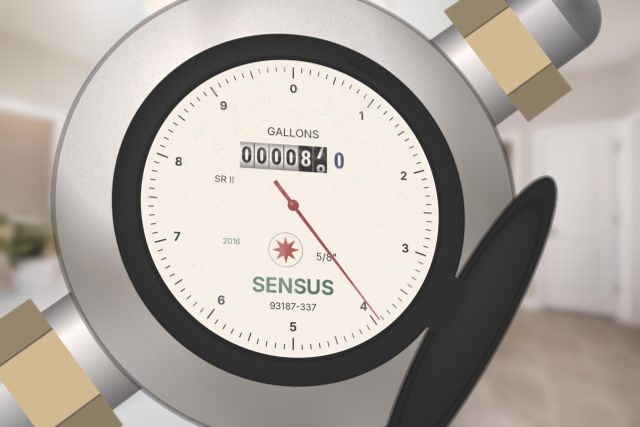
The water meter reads {"value": 873.9, "unit": "gal"}
